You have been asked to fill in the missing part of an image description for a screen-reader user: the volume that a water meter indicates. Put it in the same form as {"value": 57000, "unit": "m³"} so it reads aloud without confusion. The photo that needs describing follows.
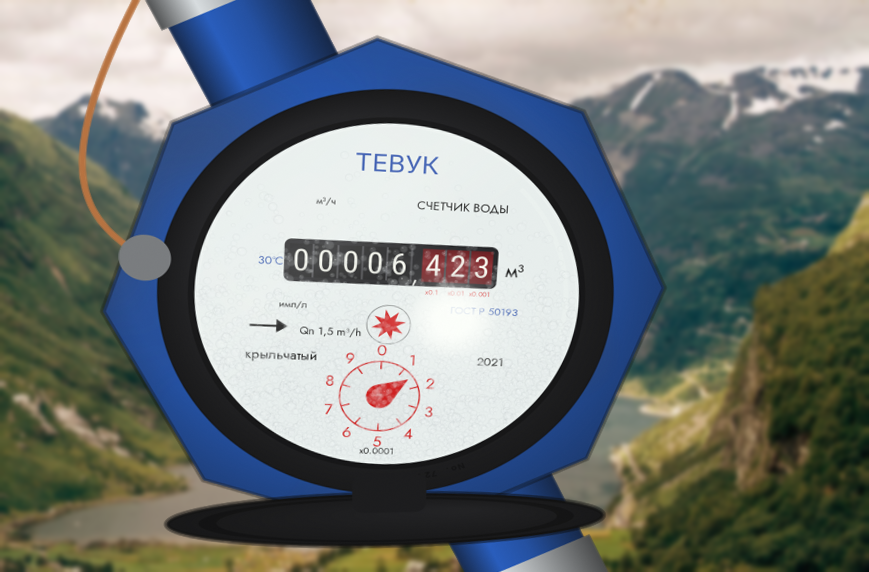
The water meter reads {"value": 6.4231, "unit": "m³"}
